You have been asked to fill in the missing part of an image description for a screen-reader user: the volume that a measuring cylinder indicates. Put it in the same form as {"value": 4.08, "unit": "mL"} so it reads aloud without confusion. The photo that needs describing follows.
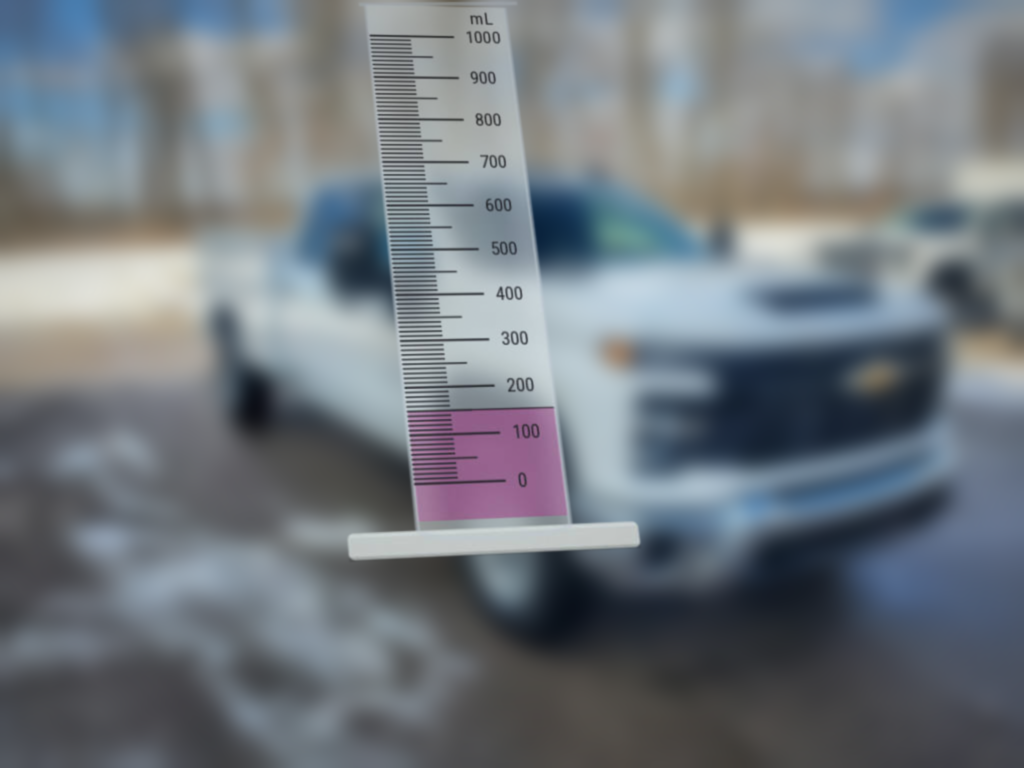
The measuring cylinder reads {"value": 150, "unit": "mL"}
